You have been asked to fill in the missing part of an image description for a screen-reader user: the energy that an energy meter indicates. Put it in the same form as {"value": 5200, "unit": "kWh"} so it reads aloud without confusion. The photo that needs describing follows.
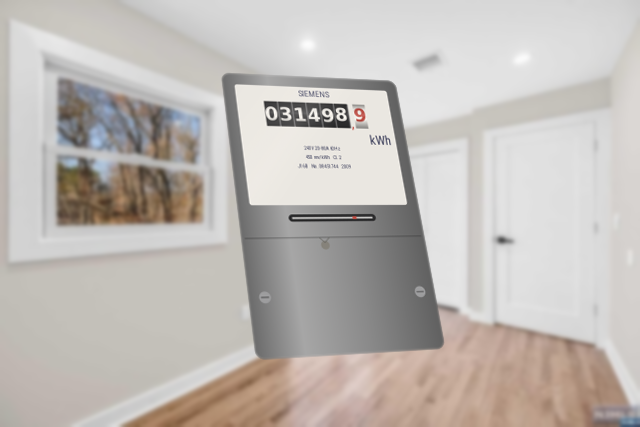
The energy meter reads {"value": 31498.9, "unit": "kWh"}
